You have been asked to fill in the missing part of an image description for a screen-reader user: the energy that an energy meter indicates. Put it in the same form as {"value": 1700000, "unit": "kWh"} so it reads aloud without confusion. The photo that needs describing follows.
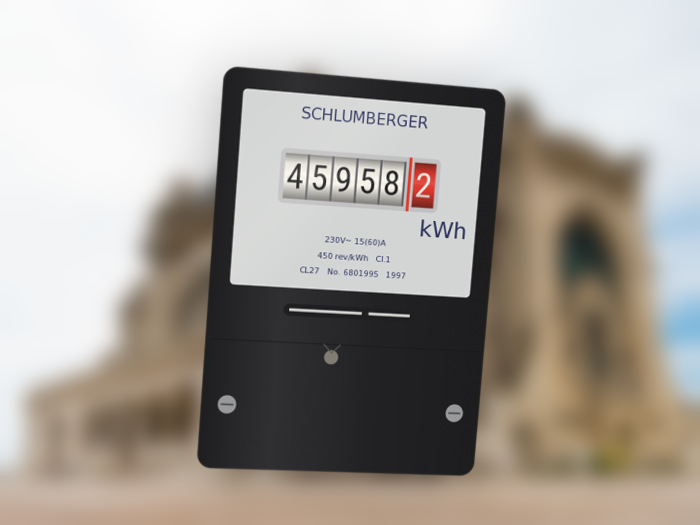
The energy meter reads {"value": 45958.2, "unit": "kWh"}
